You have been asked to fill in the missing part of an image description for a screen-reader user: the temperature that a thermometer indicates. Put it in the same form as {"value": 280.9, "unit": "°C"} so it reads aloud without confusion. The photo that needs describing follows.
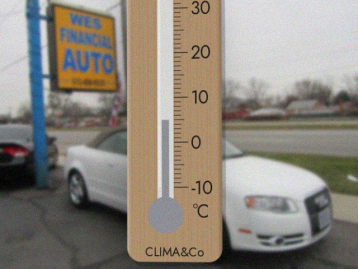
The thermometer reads {"value": 5, "unit": "°C"}
